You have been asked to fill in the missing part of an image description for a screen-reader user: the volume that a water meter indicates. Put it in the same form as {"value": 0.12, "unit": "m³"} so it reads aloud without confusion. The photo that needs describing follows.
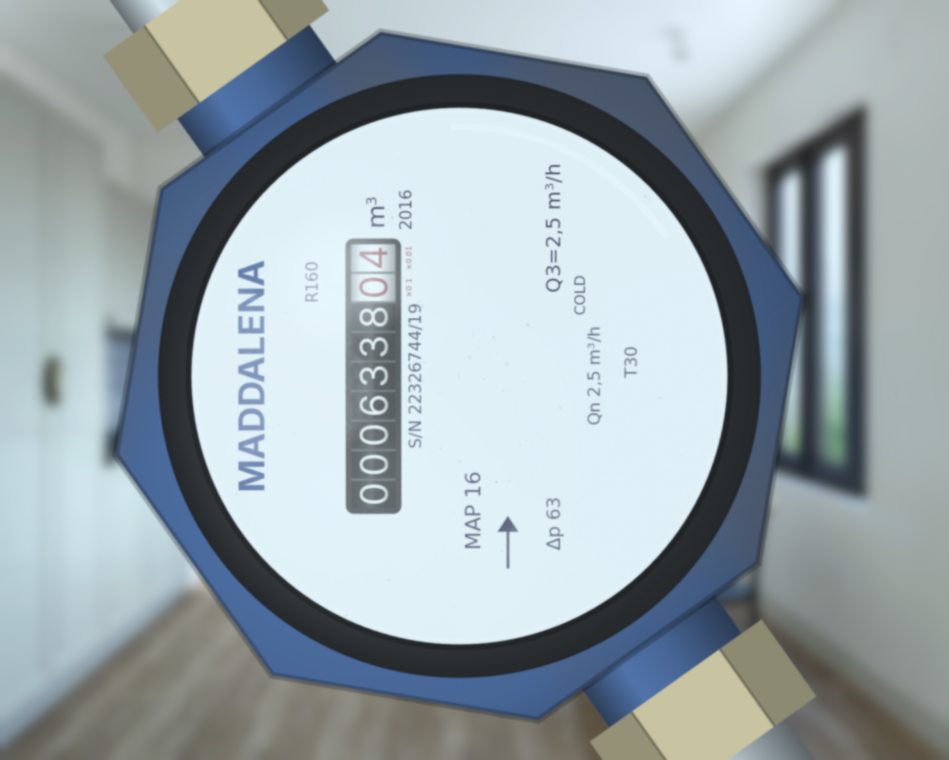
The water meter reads {"value": 6338.04, "unit": "m³"}
